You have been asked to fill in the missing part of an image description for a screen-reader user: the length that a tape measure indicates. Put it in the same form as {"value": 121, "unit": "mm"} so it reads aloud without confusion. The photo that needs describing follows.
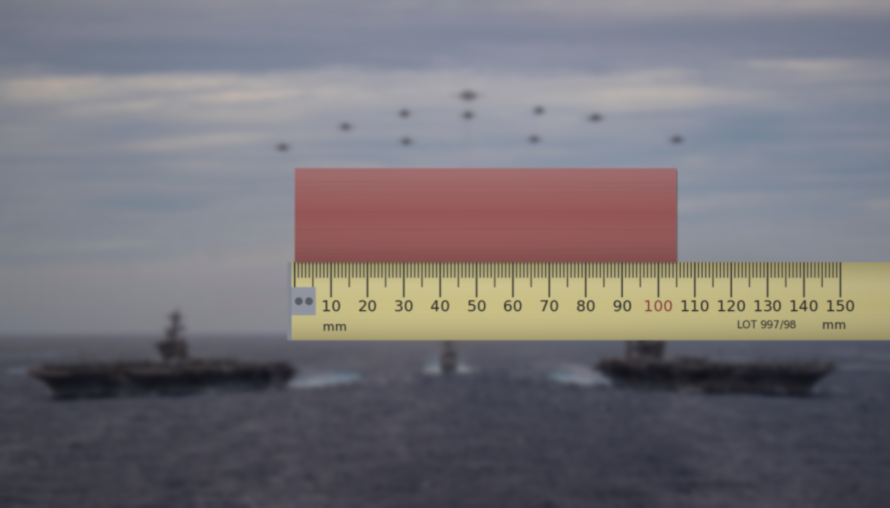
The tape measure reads {"value": 105, "unit": "mm"}
